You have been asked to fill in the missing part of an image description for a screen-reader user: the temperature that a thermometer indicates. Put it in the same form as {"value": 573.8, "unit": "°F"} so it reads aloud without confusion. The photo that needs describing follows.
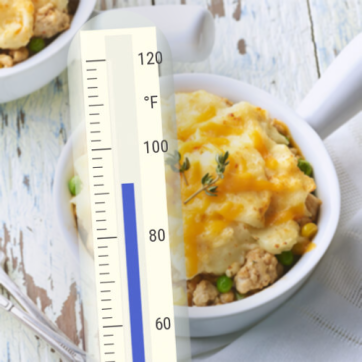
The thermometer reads {"value": 92, "unit": "°F"}
